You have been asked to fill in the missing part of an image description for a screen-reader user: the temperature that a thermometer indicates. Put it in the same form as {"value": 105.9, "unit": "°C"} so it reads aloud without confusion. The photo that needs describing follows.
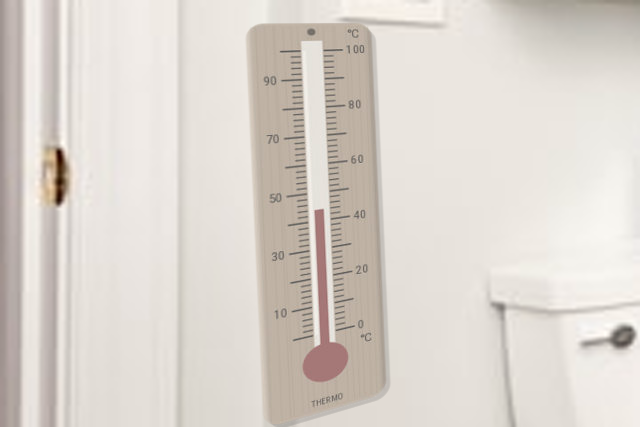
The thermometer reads {"value": 44, "unit": "°C"}
